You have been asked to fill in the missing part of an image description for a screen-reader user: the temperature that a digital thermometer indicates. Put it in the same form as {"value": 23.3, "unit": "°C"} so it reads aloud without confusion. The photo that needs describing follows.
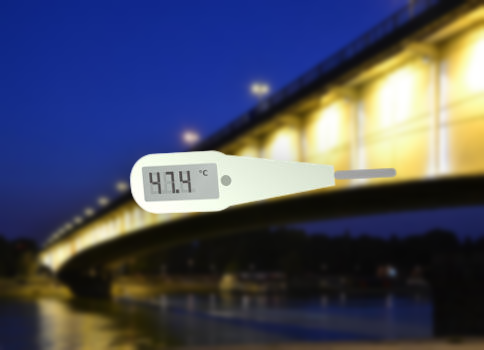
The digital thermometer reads {"value": 47.4, "unit": "°C"}
